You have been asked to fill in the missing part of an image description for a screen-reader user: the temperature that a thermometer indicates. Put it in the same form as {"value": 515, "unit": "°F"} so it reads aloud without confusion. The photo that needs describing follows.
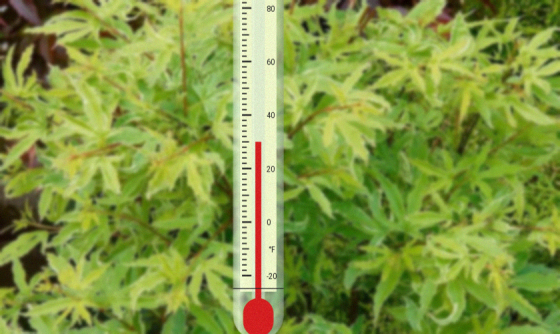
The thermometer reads {"value": 30, "unit": "°F"}
